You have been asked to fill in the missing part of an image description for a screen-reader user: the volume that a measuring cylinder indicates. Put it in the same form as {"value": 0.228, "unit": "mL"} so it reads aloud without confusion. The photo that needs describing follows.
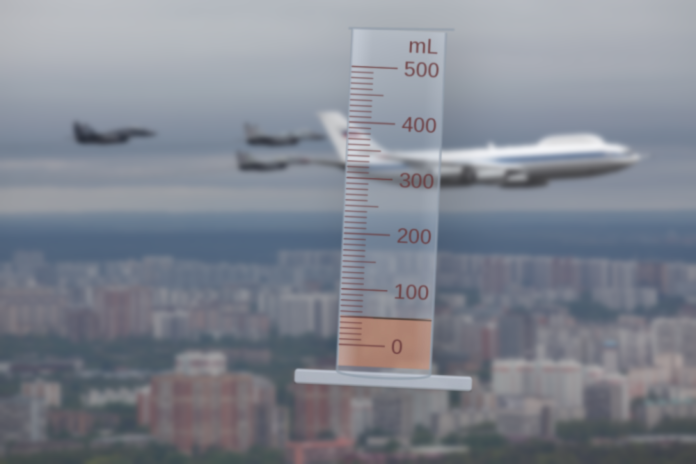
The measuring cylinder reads {"value": 50, "unit": "mL"}
